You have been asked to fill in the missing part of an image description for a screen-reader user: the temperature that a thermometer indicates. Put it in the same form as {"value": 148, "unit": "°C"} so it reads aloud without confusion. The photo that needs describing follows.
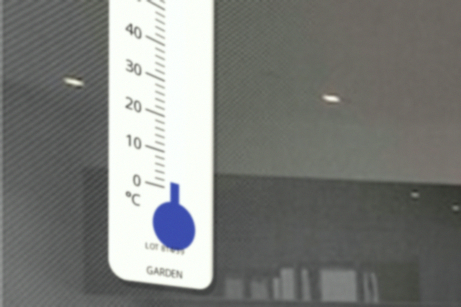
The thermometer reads {"value": 2, "unit": "°C"}
